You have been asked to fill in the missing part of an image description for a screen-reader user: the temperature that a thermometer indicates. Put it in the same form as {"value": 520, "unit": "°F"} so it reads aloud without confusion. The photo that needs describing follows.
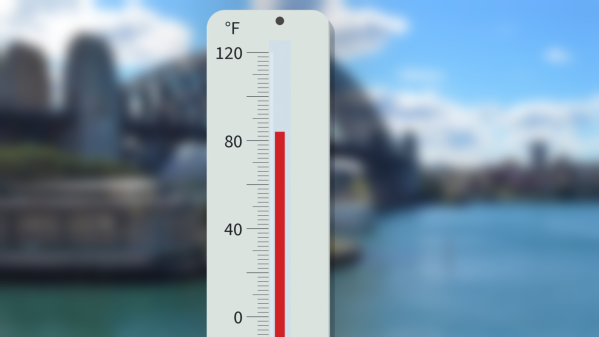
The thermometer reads {"value": 84, "unit": "°F"}
